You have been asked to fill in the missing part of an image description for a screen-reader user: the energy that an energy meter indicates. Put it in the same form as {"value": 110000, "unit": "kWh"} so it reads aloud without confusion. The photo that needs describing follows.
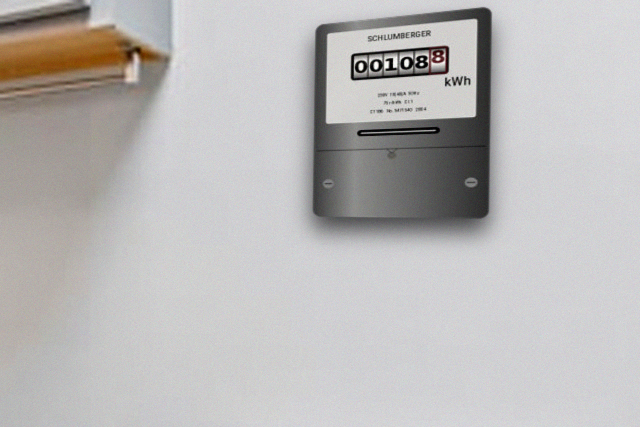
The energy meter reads {"value": 108.8, "unit": "kWh"}
